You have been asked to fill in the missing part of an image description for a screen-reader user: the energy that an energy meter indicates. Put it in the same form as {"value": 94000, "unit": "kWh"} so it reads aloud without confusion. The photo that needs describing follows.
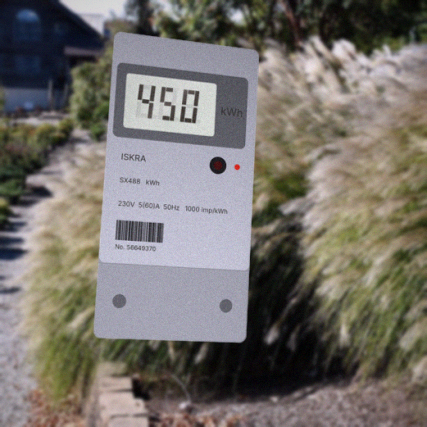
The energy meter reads {"value": 450, "unit": "kWh"}
